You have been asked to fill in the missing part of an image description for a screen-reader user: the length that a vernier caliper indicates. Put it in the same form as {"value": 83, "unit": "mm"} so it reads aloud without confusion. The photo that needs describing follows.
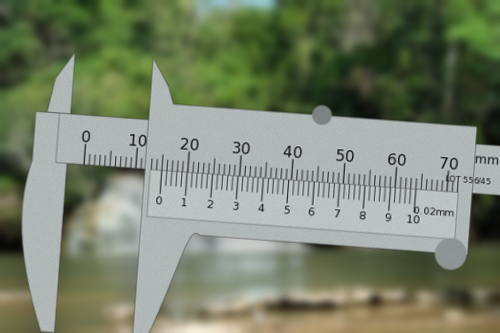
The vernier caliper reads {"value": 15.0, "unit": "mm"}
